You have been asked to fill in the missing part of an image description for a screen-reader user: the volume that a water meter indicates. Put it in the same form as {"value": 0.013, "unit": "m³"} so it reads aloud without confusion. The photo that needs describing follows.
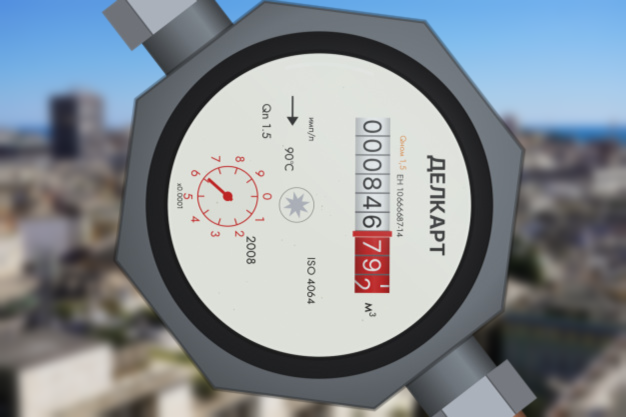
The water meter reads {"value": 846.7916, "unit": "m³"}
